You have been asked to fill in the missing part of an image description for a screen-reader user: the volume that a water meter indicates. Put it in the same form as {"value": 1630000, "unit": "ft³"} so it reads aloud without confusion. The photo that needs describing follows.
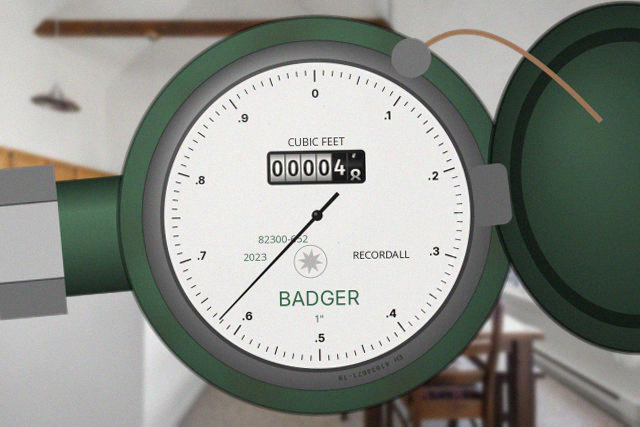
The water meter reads {"value": 47.62, "unit": "ft³"}
